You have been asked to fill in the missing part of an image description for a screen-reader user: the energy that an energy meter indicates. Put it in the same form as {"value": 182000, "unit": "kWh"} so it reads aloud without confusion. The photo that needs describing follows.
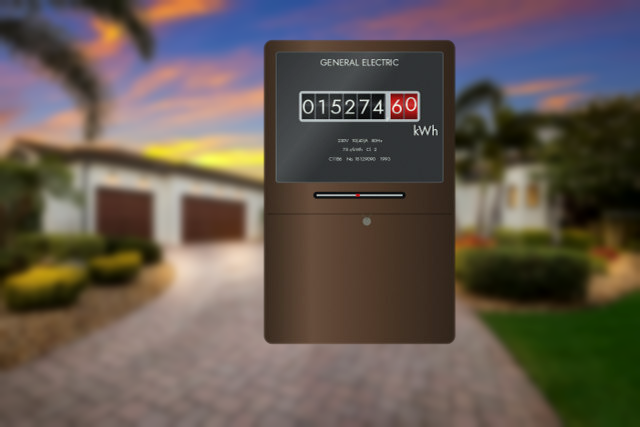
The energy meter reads {"value": 15274.60, "unit": "kWh"}
